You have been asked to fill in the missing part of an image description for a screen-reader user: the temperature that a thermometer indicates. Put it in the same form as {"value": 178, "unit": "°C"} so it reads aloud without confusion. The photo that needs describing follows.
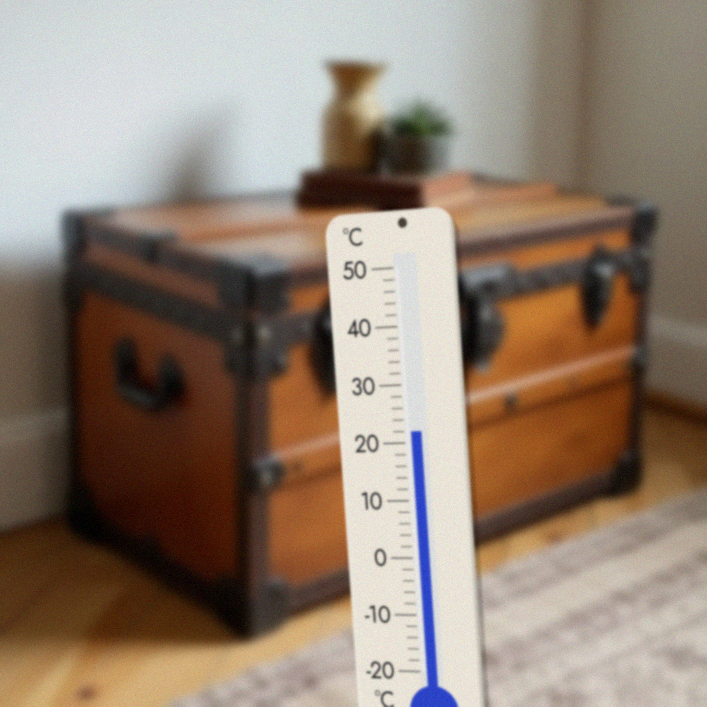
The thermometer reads {"value": 22, "unit": "°C"}
